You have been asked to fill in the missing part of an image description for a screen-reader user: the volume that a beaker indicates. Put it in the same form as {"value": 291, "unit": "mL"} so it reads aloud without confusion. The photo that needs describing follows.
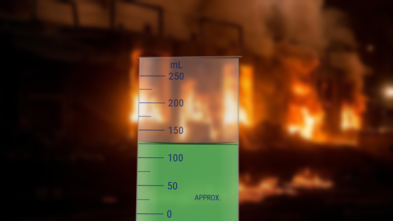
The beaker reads {"value": 125, "unit": "mL"}
